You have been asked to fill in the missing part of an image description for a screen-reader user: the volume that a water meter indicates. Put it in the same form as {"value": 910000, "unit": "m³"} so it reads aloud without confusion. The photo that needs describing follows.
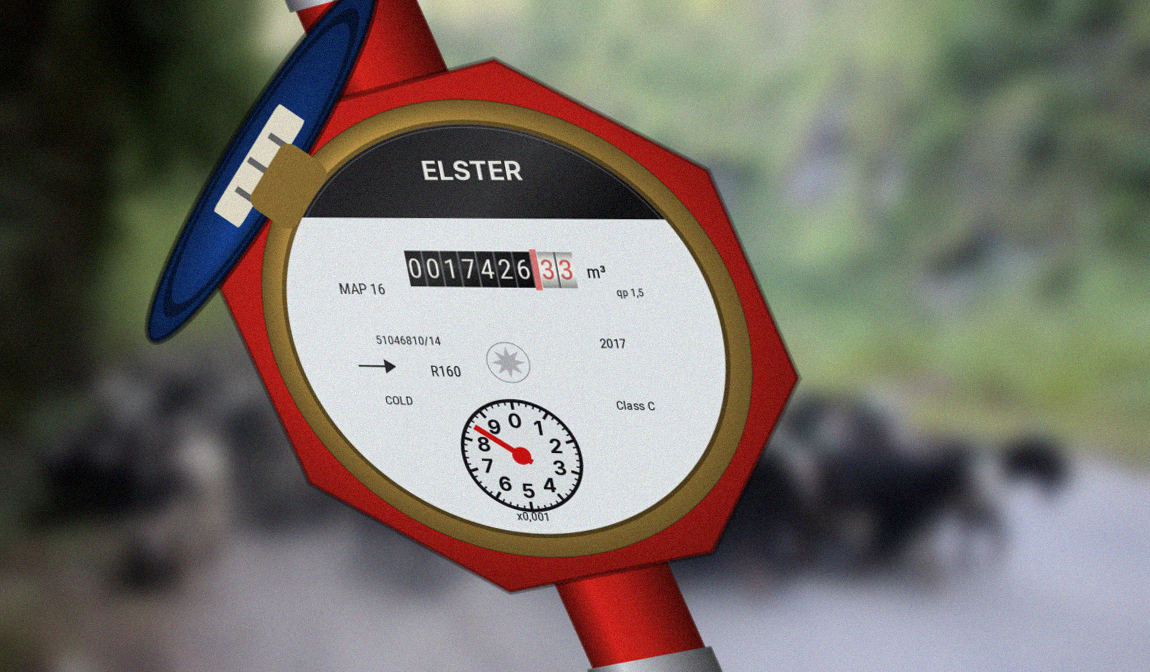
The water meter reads {"value": 17426.338, "unit": "m³"}
